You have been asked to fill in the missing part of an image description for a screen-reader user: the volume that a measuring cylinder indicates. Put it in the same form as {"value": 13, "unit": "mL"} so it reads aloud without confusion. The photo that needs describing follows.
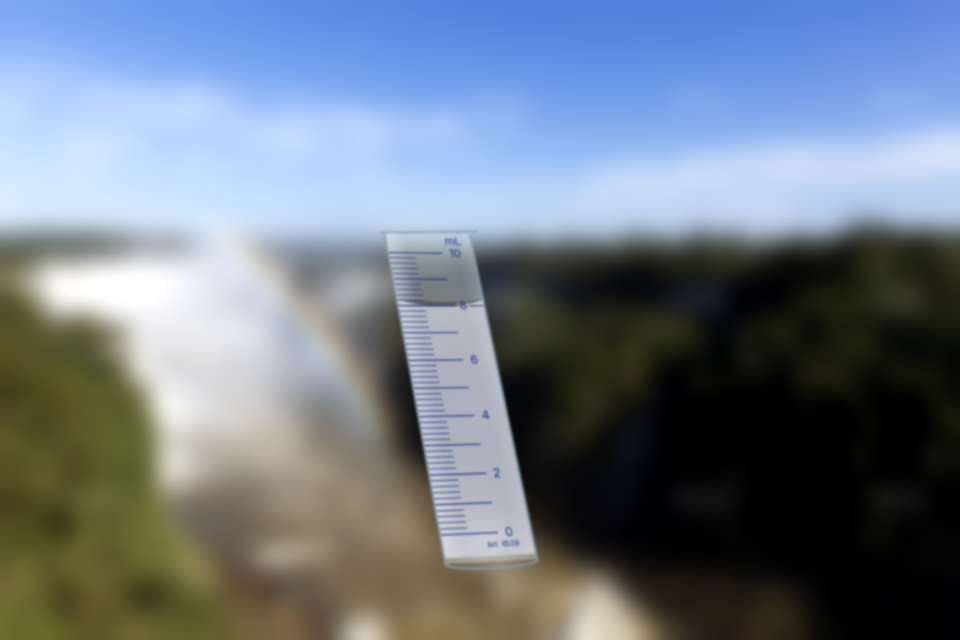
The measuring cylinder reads {"value": 8, "unit": "mL"}
